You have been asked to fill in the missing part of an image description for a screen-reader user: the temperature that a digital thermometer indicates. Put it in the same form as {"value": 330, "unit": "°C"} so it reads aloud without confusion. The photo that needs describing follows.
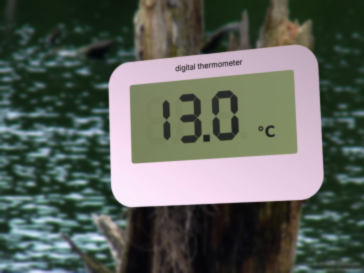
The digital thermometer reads {"value": 13.0, "unit": "°C"}
